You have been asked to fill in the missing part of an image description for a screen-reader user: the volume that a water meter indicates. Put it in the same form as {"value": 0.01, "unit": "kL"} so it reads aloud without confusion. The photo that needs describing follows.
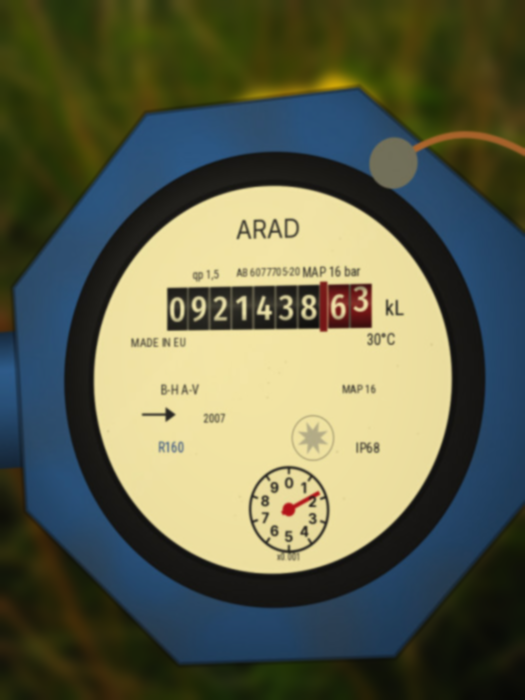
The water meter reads {"value": 921438.631, "unit": "kL"}
